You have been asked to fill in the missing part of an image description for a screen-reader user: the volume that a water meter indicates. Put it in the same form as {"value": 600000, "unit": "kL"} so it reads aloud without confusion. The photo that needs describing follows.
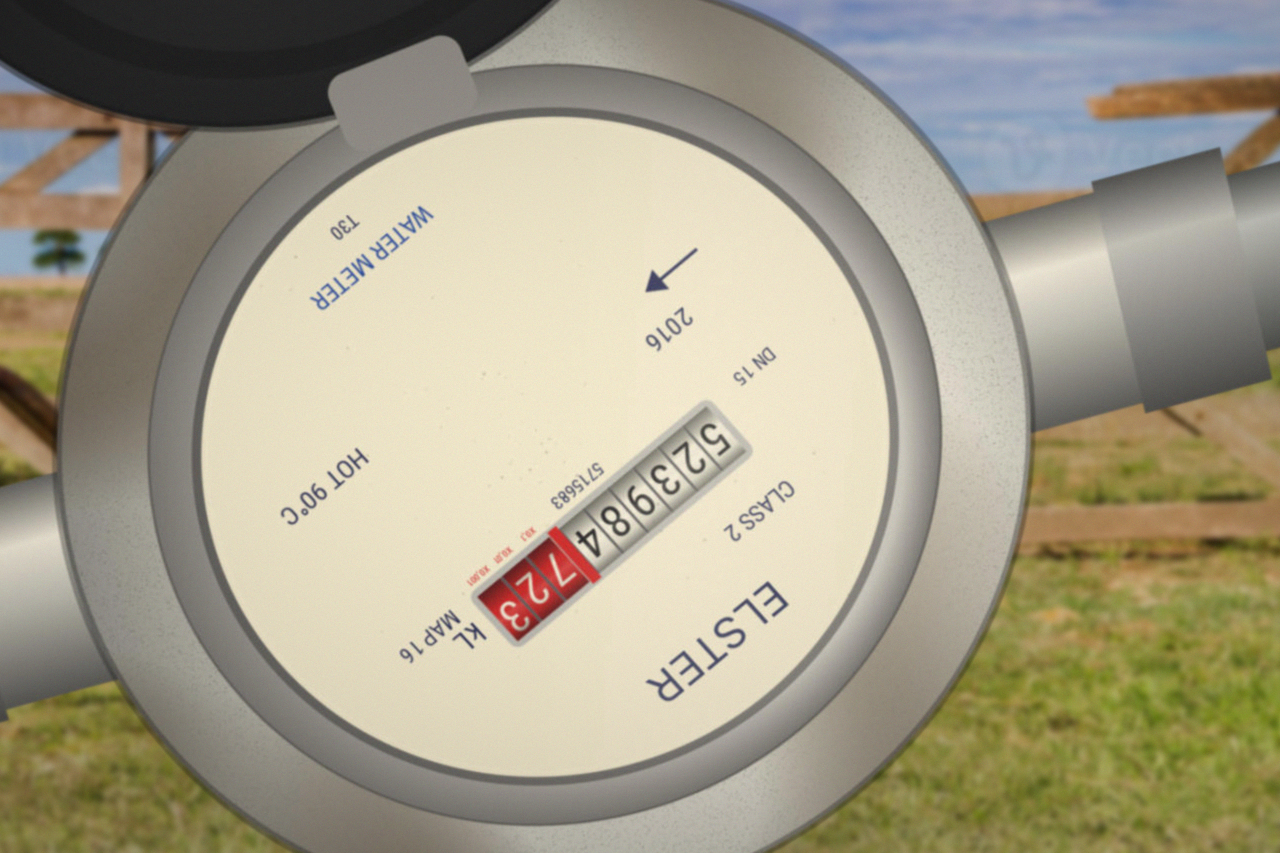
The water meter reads {"value": 523984.723, "unit": "kL"}
